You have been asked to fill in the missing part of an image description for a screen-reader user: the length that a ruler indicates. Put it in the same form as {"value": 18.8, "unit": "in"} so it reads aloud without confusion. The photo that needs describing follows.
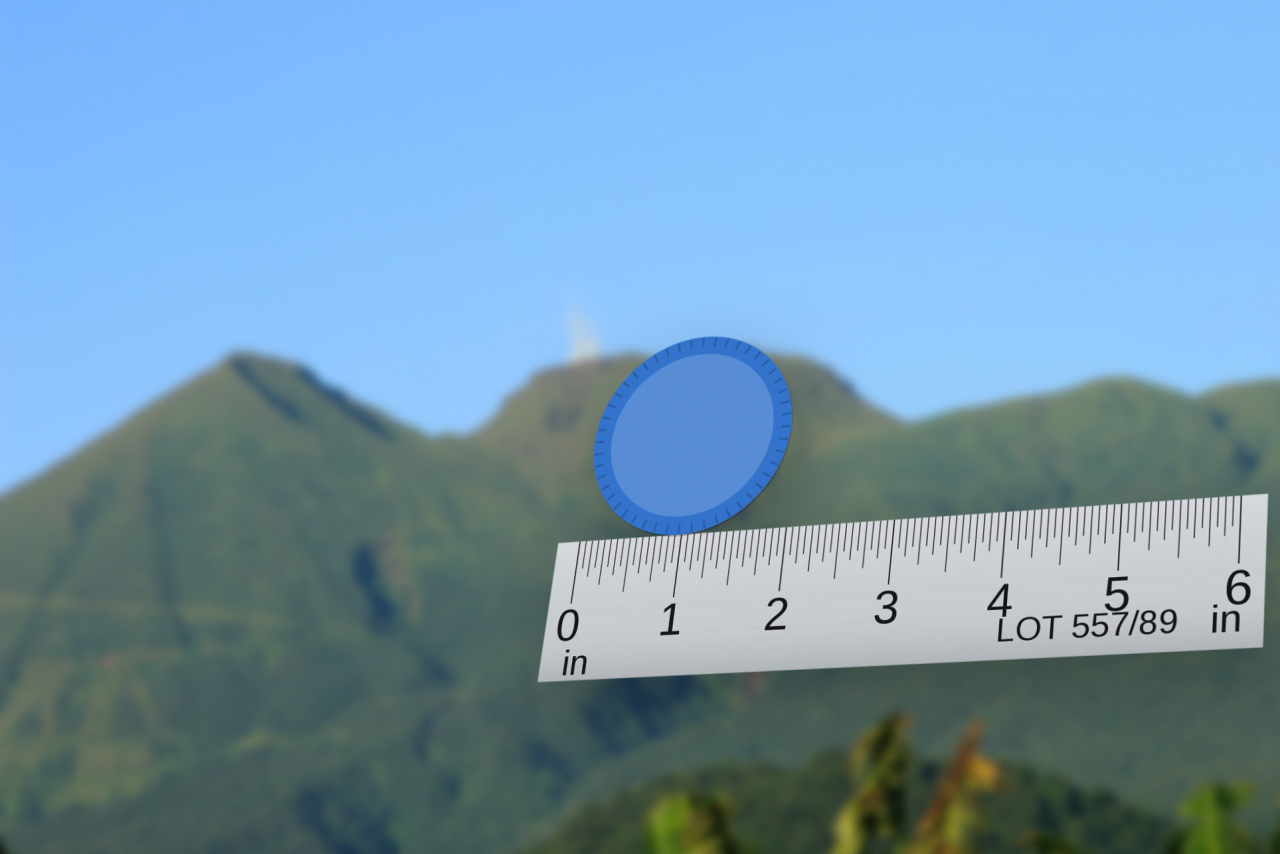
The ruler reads {"value": 1.9375, "unit": "in"}
